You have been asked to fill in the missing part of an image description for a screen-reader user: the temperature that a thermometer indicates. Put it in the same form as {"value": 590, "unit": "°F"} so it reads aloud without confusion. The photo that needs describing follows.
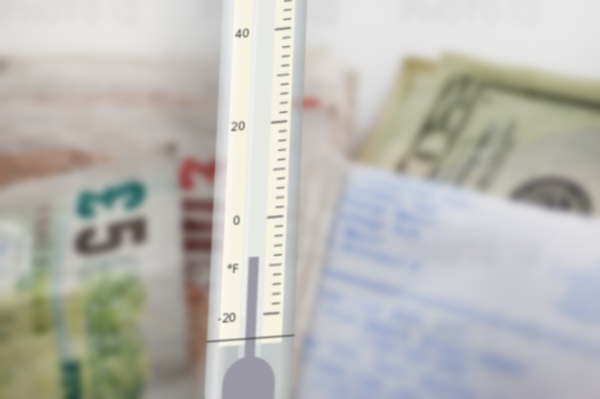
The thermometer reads {"value": -8, "unit": "°F"}
